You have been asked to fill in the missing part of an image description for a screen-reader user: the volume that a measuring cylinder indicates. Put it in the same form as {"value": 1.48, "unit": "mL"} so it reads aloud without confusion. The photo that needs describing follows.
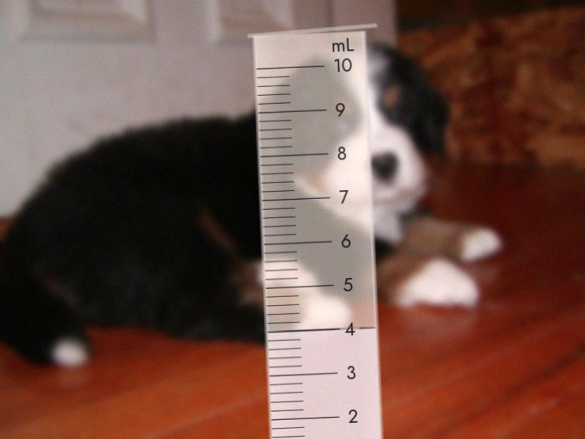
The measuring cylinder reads {"value": 4, "unit": "mL"}
